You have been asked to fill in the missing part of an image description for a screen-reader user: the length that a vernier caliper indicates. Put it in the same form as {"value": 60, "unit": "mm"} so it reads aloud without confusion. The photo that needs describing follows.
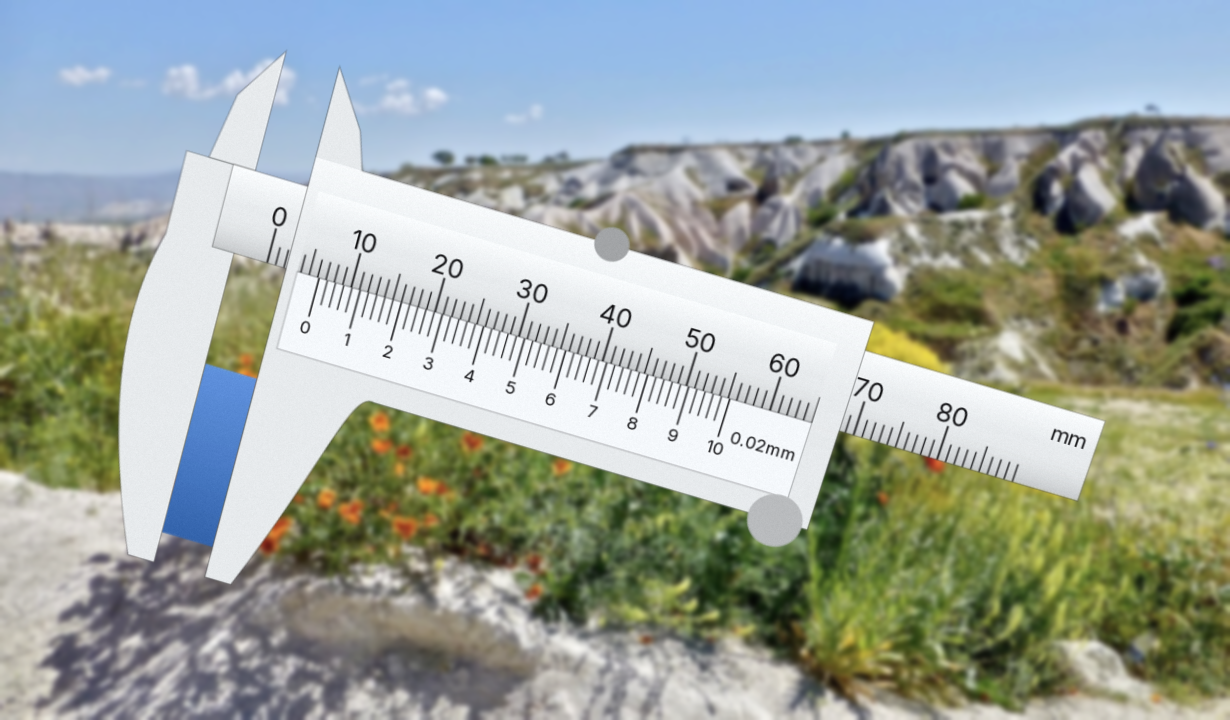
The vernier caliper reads {"value": 6.2, "unit": "mm"}
